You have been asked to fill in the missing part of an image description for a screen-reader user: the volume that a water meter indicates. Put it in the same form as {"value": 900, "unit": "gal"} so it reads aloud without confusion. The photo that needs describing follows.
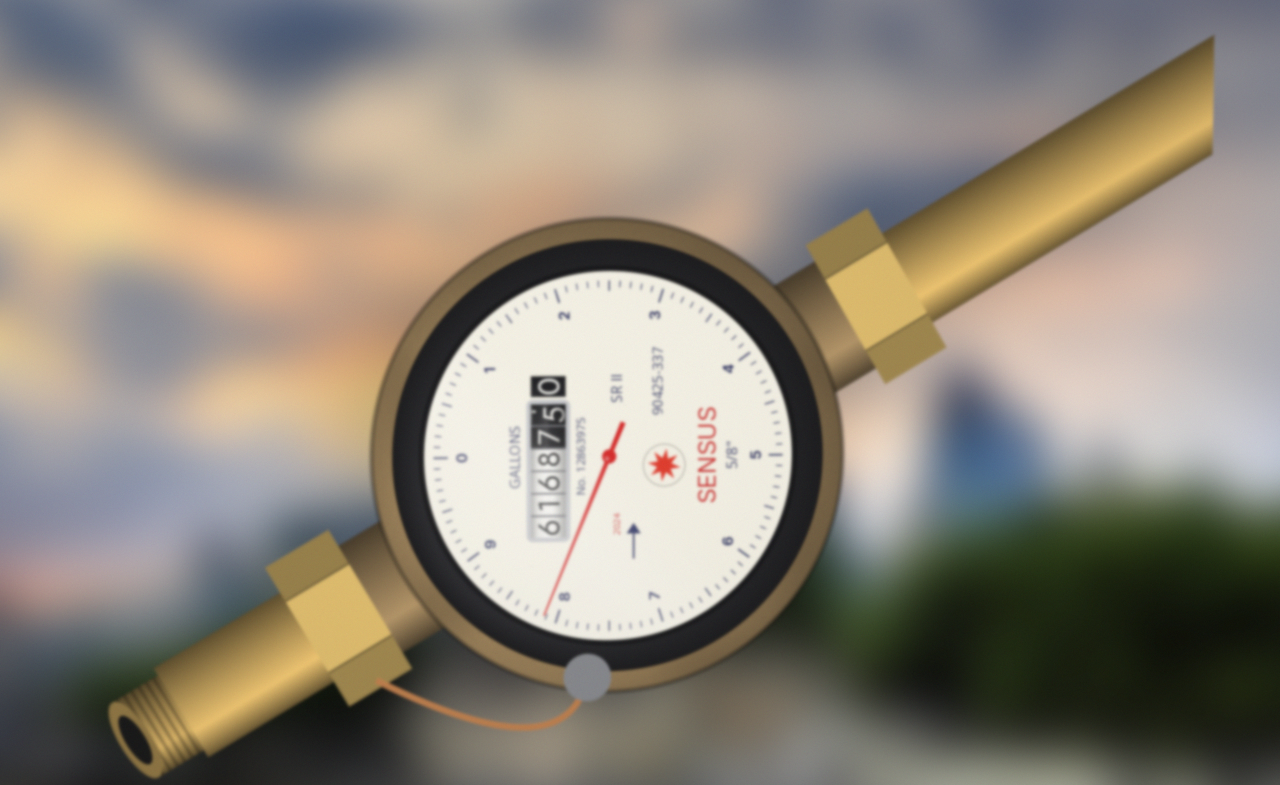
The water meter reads {"value": 6168748.1, "unit": "gal"}
